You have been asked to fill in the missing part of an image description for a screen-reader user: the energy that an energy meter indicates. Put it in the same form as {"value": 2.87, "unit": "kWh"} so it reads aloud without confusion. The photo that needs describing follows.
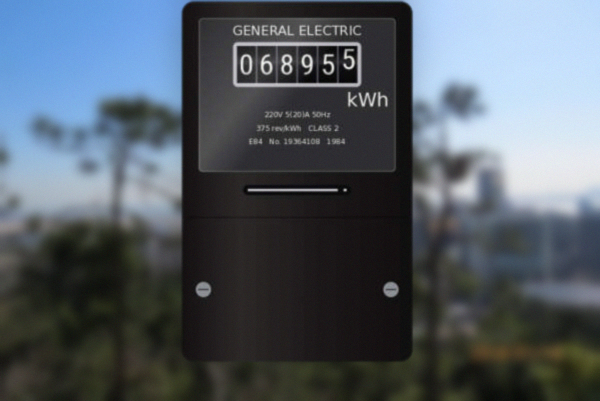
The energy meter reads {"value": 68955, "unit": "kWh"}
